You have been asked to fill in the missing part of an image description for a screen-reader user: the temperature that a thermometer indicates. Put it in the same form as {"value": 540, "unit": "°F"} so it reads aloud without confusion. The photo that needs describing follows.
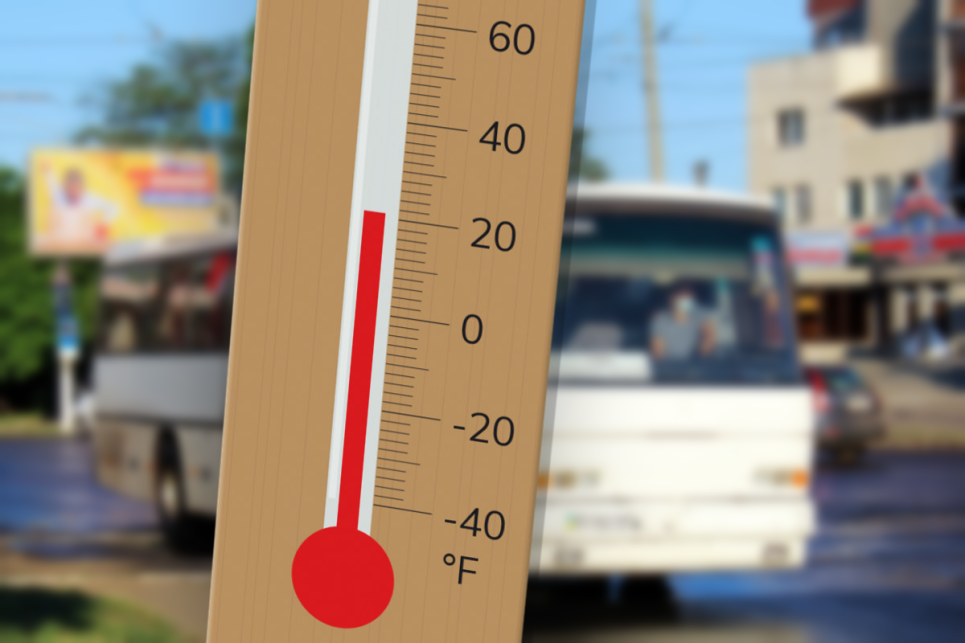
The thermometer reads {"value": 21, "unit": "°F"}
